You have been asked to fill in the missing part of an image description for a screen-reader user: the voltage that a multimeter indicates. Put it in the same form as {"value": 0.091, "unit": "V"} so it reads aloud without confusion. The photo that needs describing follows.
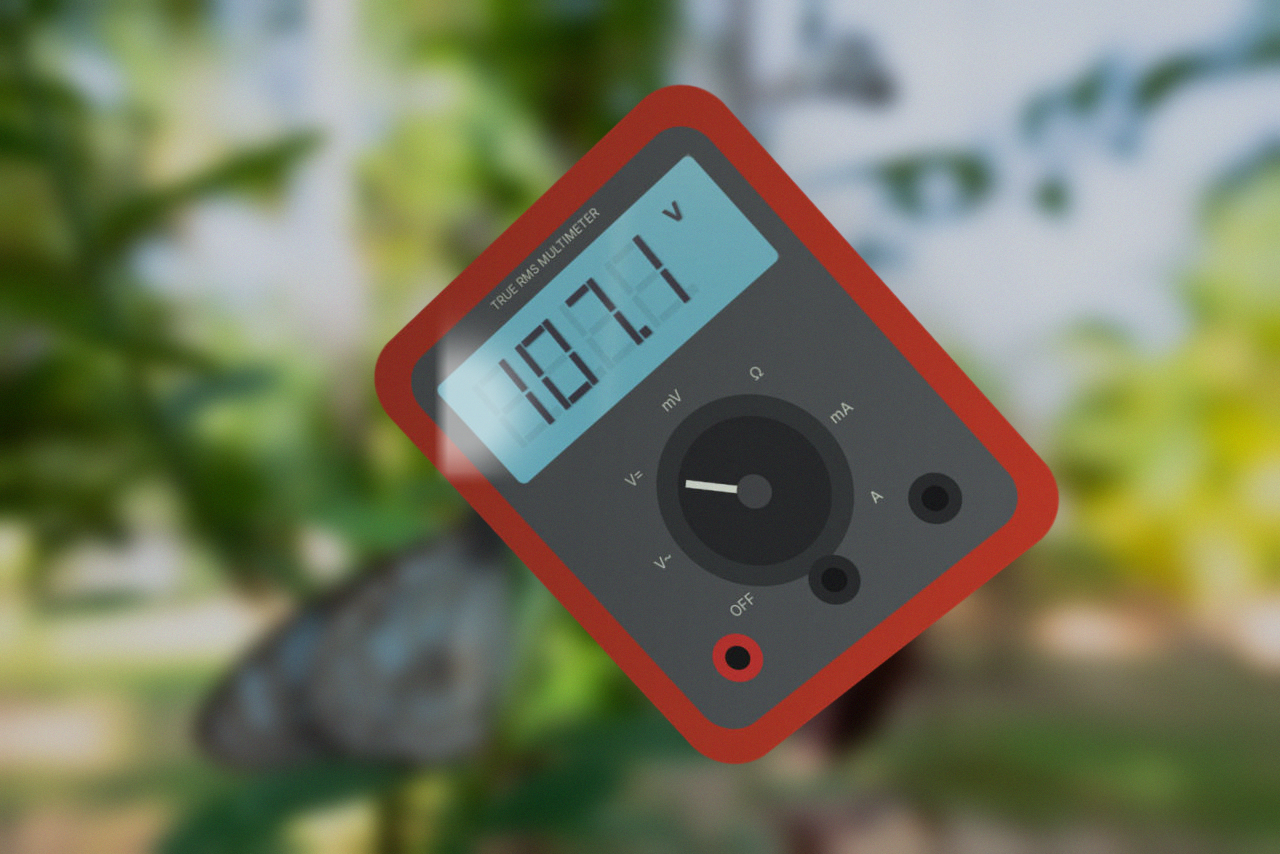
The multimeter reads {"value": 107.1, "unit": "V"}
